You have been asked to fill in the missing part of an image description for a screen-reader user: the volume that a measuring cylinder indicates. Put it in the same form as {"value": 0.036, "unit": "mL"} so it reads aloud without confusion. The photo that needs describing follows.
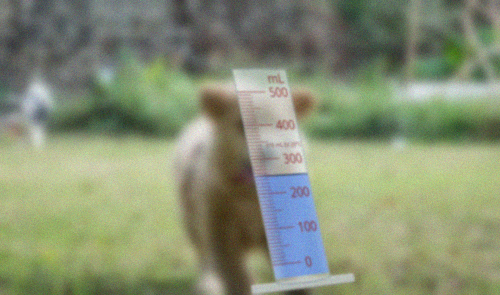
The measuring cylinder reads {"value": 250, "unit": "mL"}
